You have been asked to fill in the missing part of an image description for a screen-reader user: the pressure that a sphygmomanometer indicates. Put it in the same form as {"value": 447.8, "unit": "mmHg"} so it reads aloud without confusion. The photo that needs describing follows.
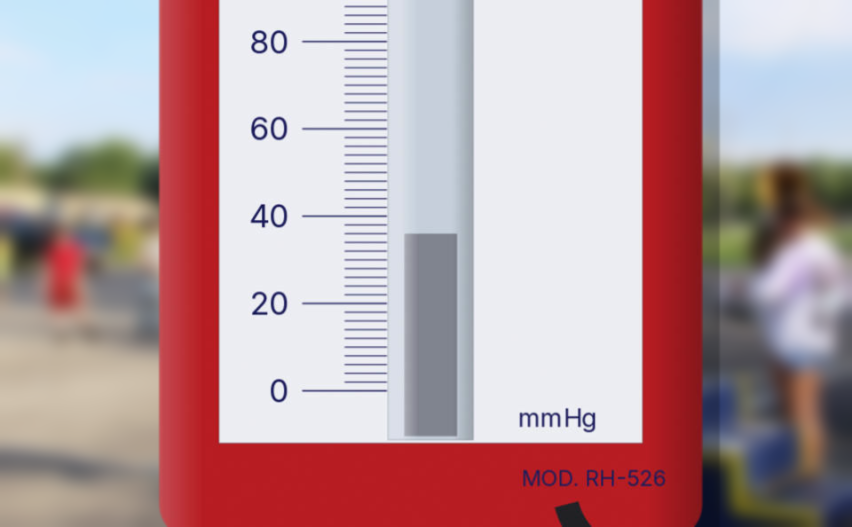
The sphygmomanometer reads {"value": 36, "unit": "mmHg"}
